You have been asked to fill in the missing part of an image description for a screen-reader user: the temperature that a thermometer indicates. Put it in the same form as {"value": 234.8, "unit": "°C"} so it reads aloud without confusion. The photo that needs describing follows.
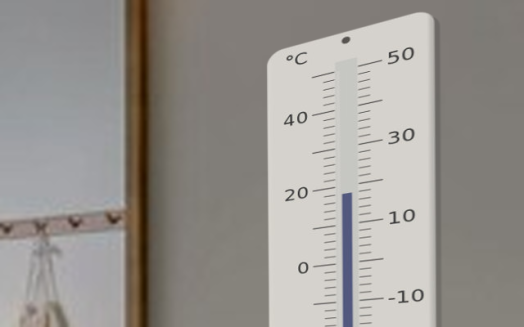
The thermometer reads {"value": 18, "unit": "°C"}
